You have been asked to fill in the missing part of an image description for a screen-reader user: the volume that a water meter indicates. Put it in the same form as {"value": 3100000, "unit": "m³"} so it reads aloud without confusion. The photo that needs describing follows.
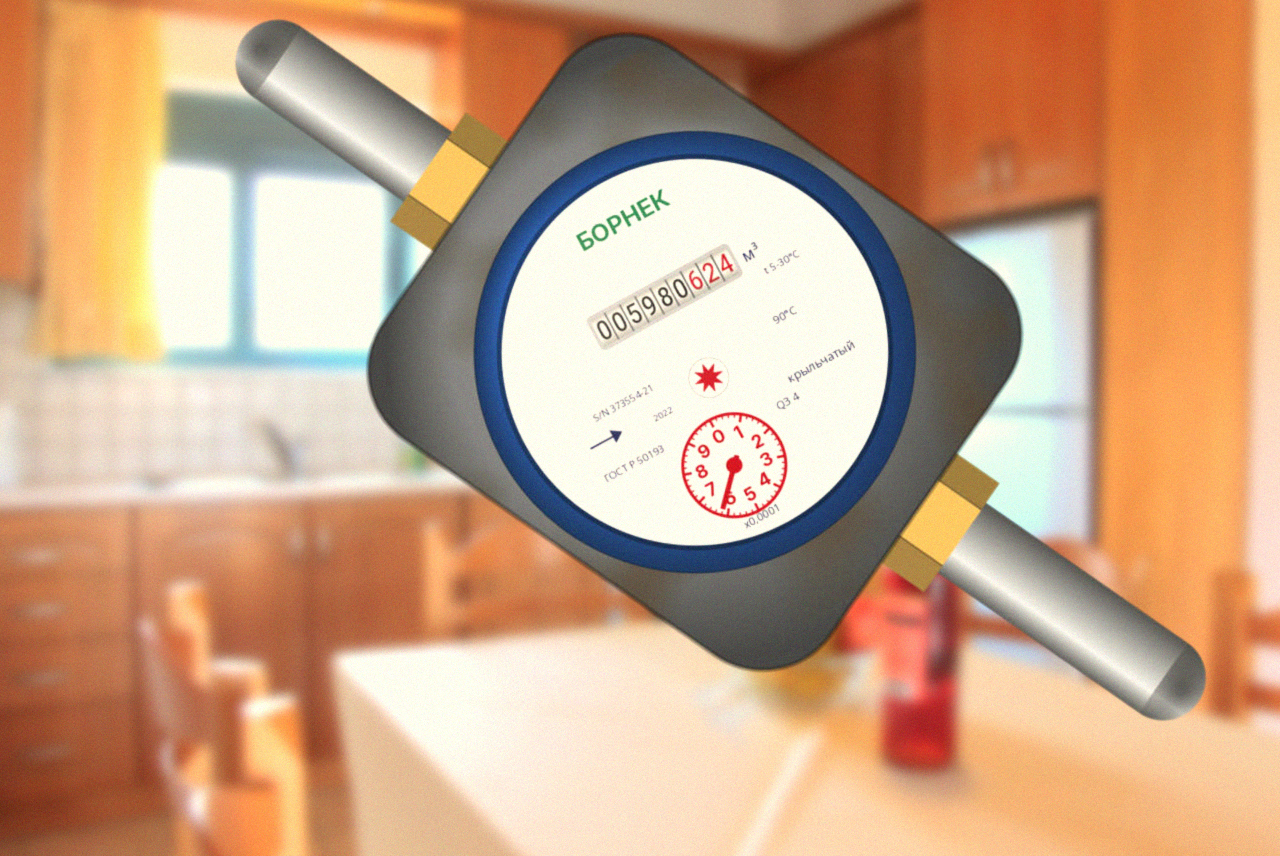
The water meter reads {"value": 5980.6246, "unit": "m³"}
